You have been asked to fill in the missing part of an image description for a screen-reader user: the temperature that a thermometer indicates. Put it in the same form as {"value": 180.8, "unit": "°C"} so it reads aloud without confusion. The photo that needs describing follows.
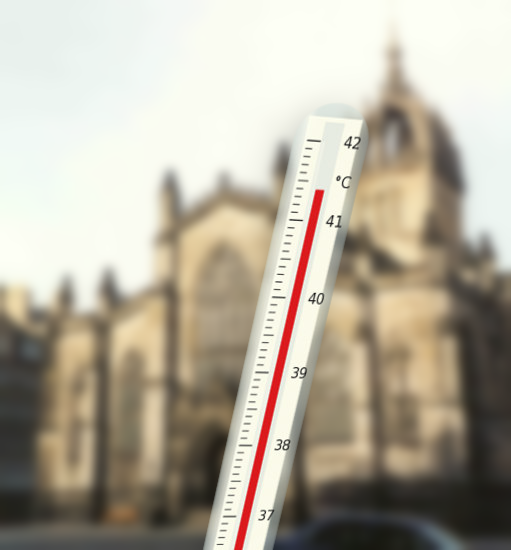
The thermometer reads {"value": 41.4, "unit": "°C"}
